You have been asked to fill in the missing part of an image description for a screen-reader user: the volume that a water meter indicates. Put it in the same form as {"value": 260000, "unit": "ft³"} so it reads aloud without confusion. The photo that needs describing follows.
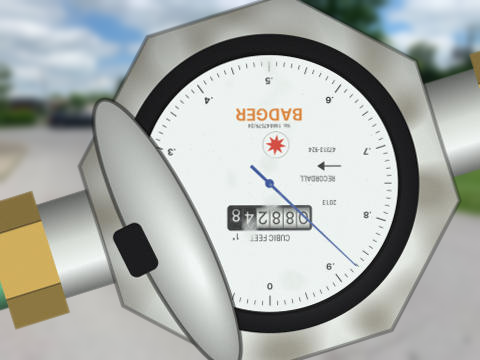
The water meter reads {"value": 88247.87, "unit": "ft³"}
